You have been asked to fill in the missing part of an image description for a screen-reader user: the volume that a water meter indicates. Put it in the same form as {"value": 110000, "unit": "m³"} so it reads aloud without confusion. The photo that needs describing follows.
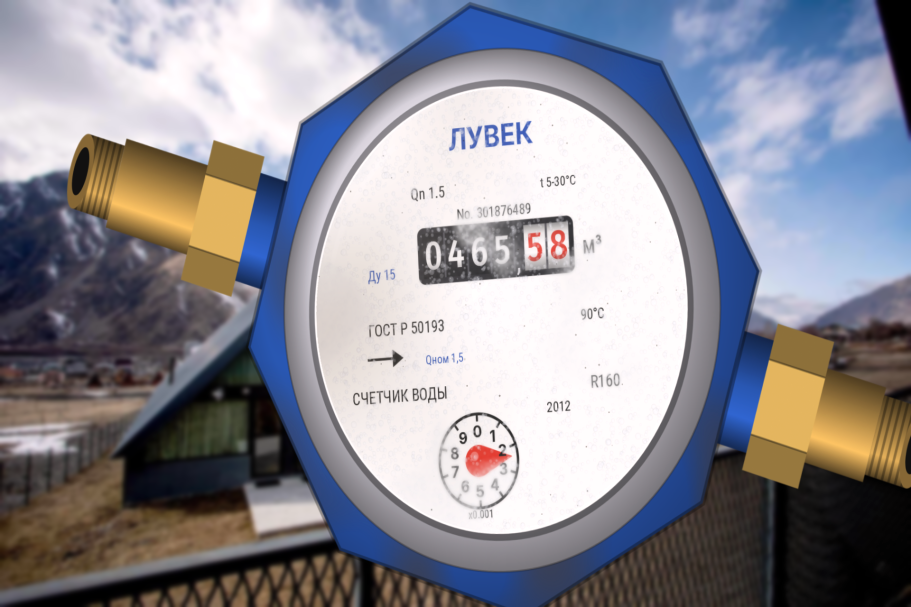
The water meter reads {"value": 465.582, "unit": "m³"}
